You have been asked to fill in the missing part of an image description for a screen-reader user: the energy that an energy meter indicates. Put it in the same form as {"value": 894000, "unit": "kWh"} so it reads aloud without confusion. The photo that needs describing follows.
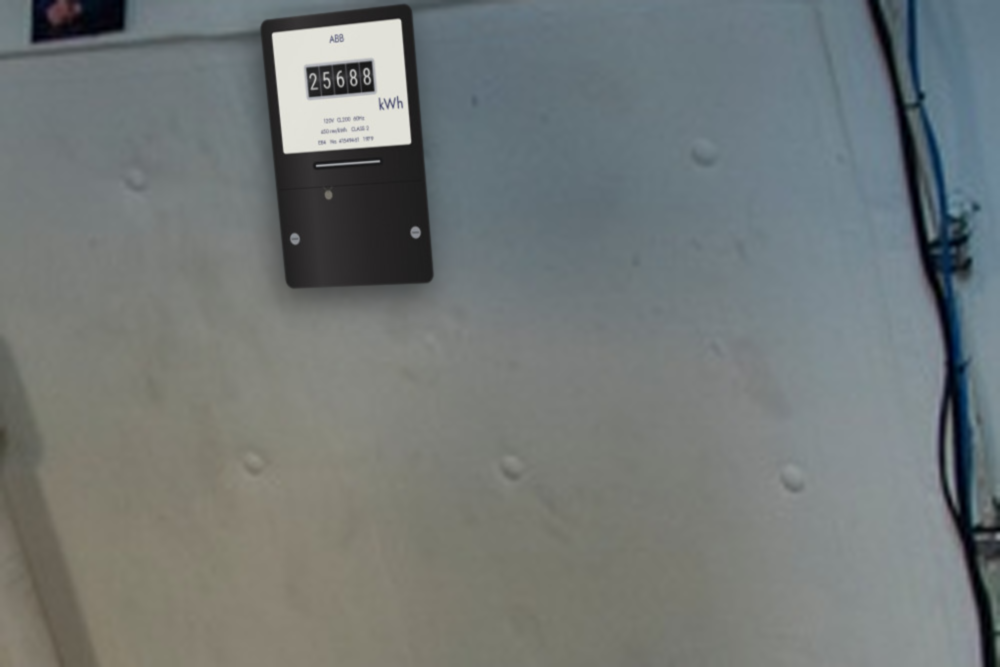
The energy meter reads {"value": 25688, "unit": "kWh"}
